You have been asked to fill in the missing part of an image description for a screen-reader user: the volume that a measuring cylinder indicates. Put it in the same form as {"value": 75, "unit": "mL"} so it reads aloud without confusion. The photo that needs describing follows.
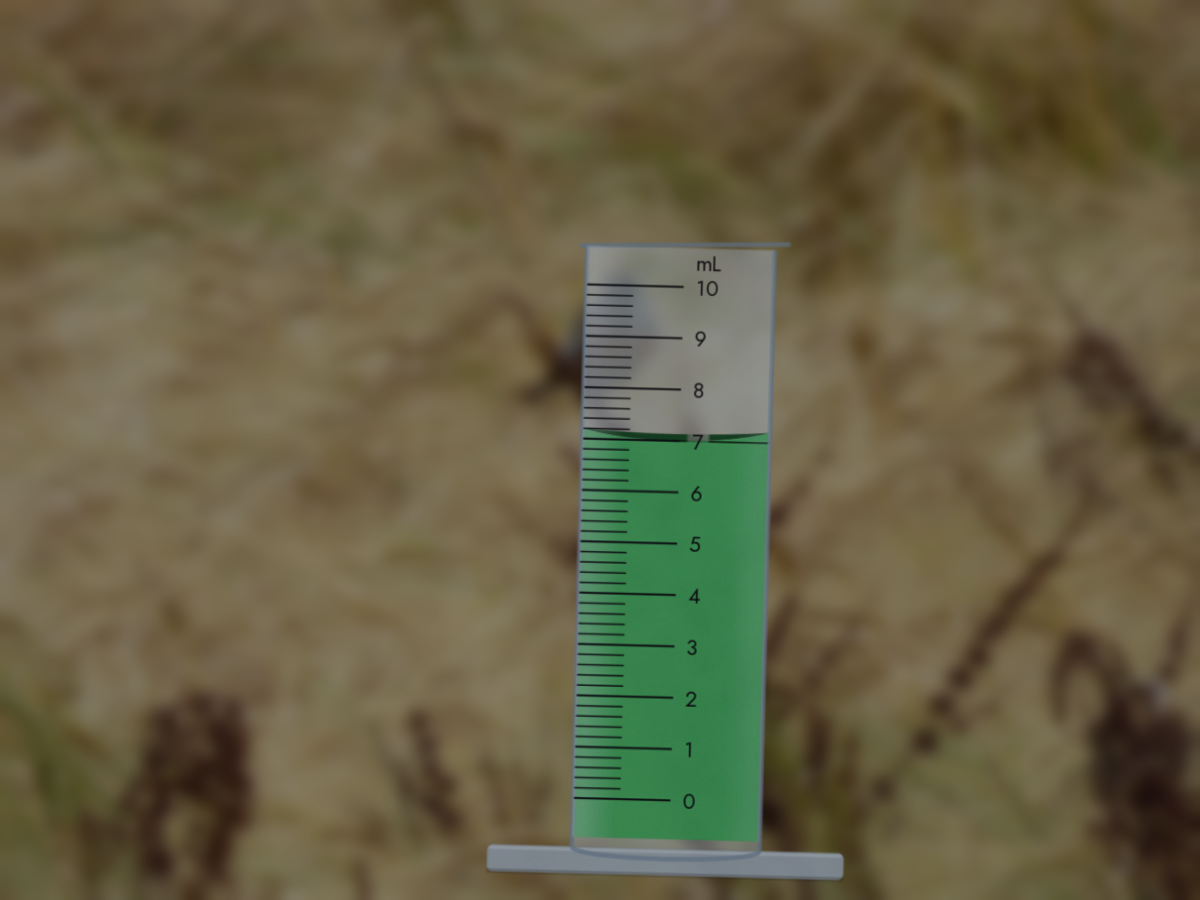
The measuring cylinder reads {"value": 7, "unit": "mL"}
